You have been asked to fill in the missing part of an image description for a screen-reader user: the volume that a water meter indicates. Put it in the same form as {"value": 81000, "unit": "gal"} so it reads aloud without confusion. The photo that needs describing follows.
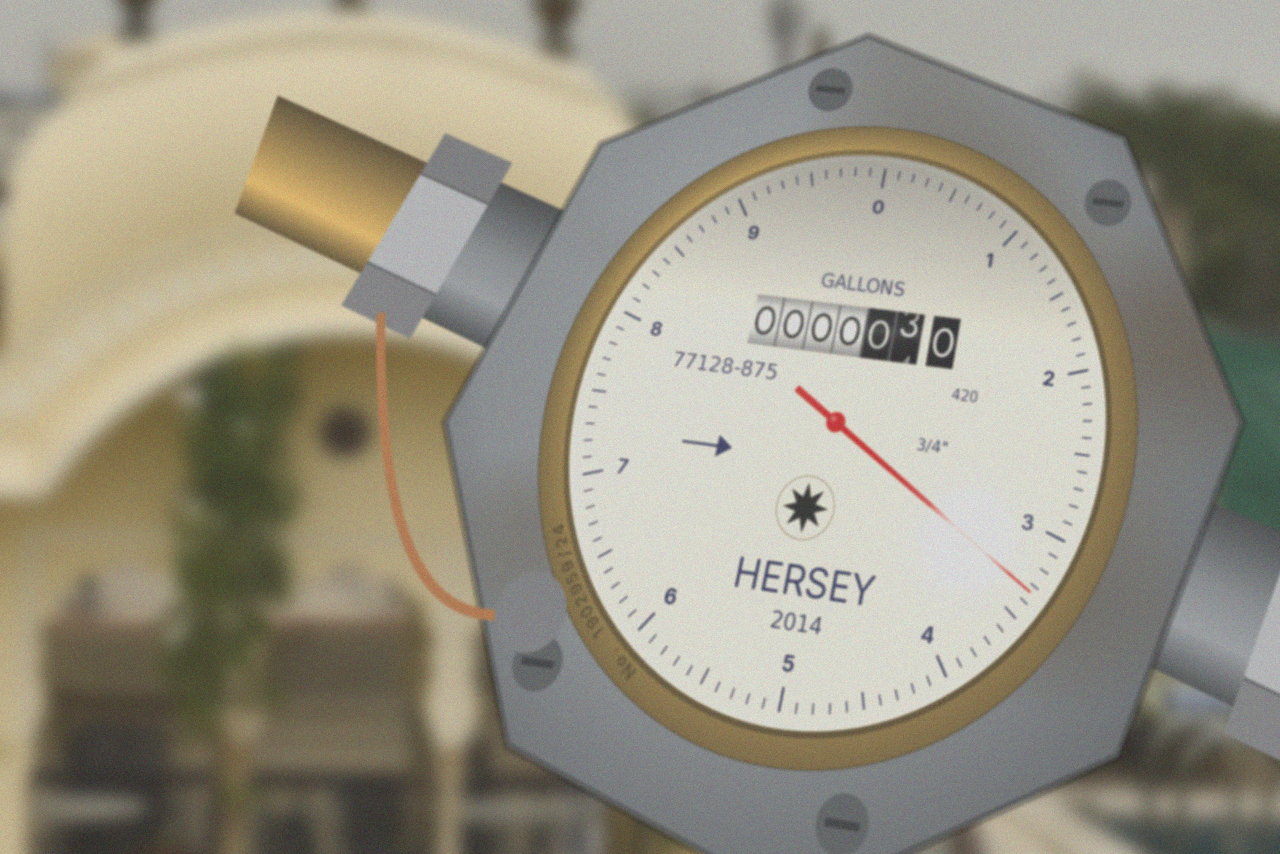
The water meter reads {"value": 33.3, "unit": "gal"}
